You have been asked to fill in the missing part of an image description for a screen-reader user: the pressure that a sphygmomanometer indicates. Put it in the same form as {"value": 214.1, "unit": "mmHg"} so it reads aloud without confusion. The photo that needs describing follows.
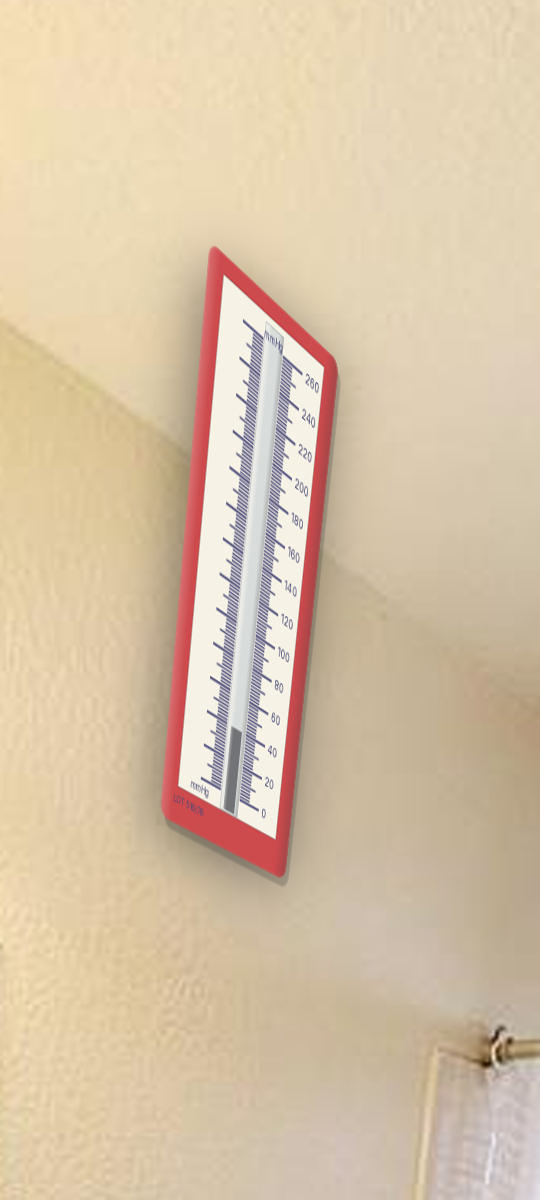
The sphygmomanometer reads {"value": 40, "unit": "mmHg"}
